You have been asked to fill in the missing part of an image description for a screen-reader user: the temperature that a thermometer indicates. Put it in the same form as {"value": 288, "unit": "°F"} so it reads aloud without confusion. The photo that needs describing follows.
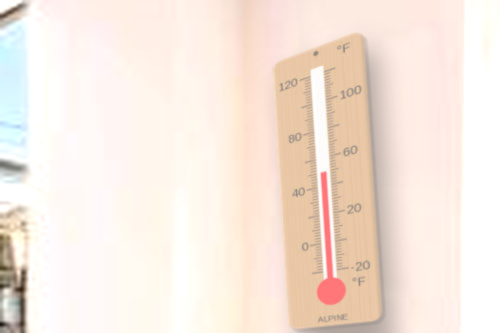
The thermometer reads {"value": 50, "unit": "°F"}
